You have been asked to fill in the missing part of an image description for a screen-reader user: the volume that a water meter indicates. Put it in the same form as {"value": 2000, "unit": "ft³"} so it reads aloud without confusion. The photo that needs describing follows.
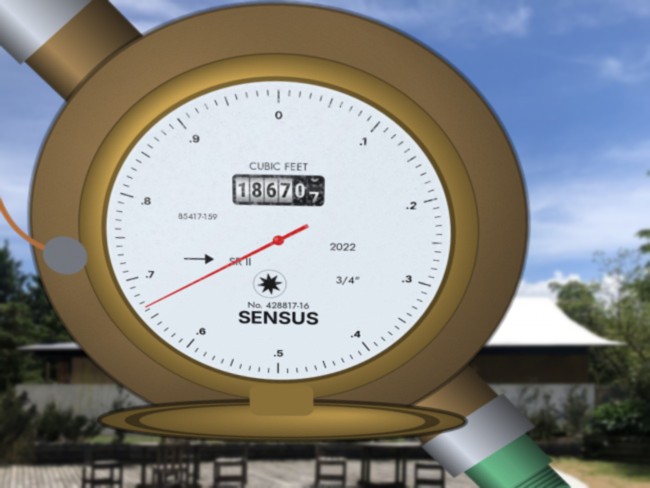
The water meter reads {"value": 186706.66, "unit": "ft³"}
